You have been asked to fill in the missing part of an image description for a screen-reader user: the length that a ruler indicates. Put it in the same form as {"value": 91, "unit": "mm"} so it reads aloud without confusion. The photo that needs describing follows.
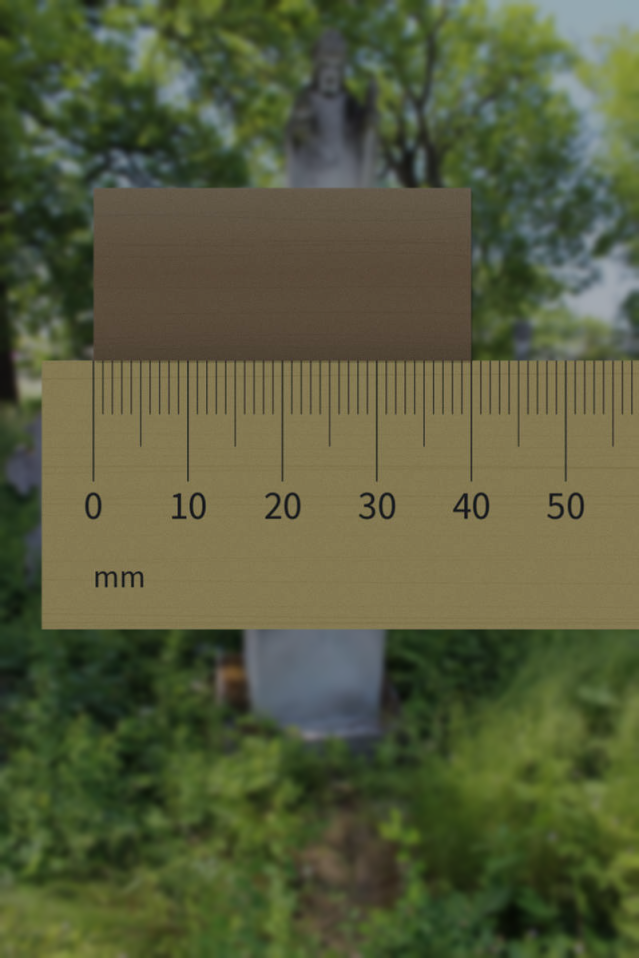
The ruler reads {"value": 40, "unit": "mm"}
